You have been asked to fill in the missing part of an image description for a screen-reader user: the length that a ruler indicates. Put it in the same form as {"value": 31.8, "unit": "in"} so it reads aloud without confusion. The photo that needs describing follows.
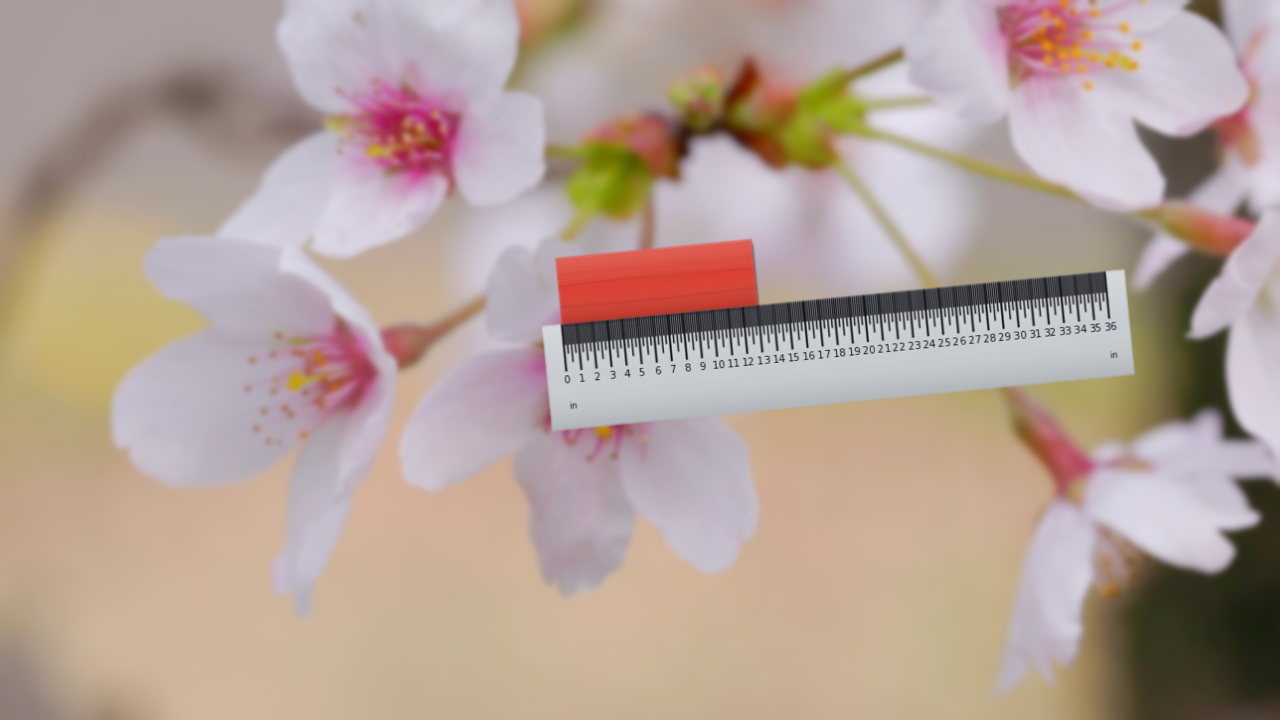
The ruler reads {"value": 13, "unit": "in"}
